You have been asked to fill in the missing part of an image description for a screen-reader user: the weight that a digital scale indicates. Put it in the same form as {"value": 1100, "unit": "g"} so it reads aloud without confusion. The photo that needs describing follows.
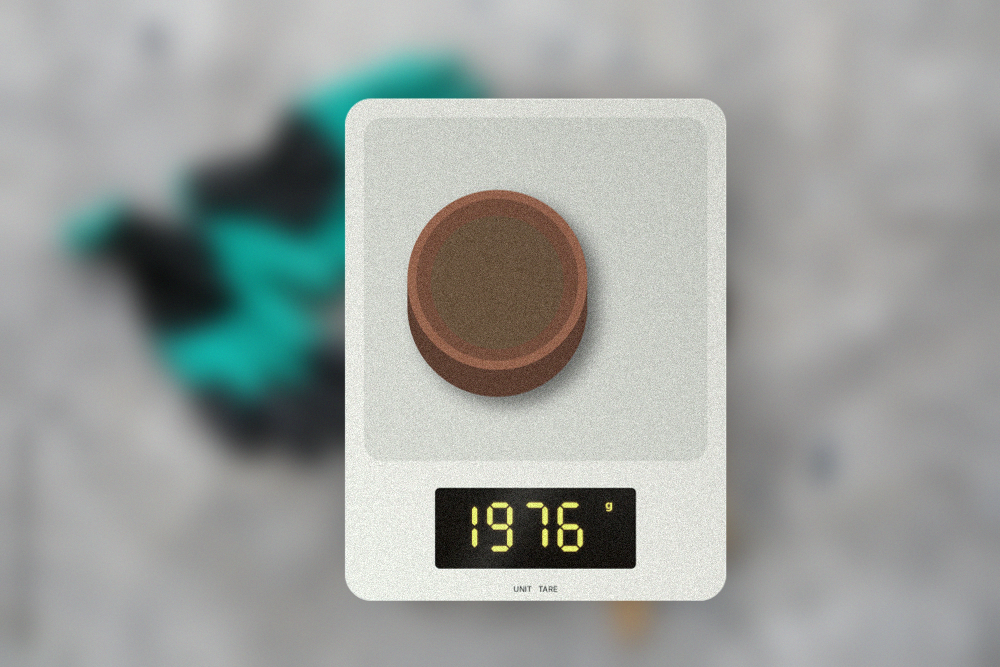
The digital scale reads {"value": 1976, "unit": "g"}
